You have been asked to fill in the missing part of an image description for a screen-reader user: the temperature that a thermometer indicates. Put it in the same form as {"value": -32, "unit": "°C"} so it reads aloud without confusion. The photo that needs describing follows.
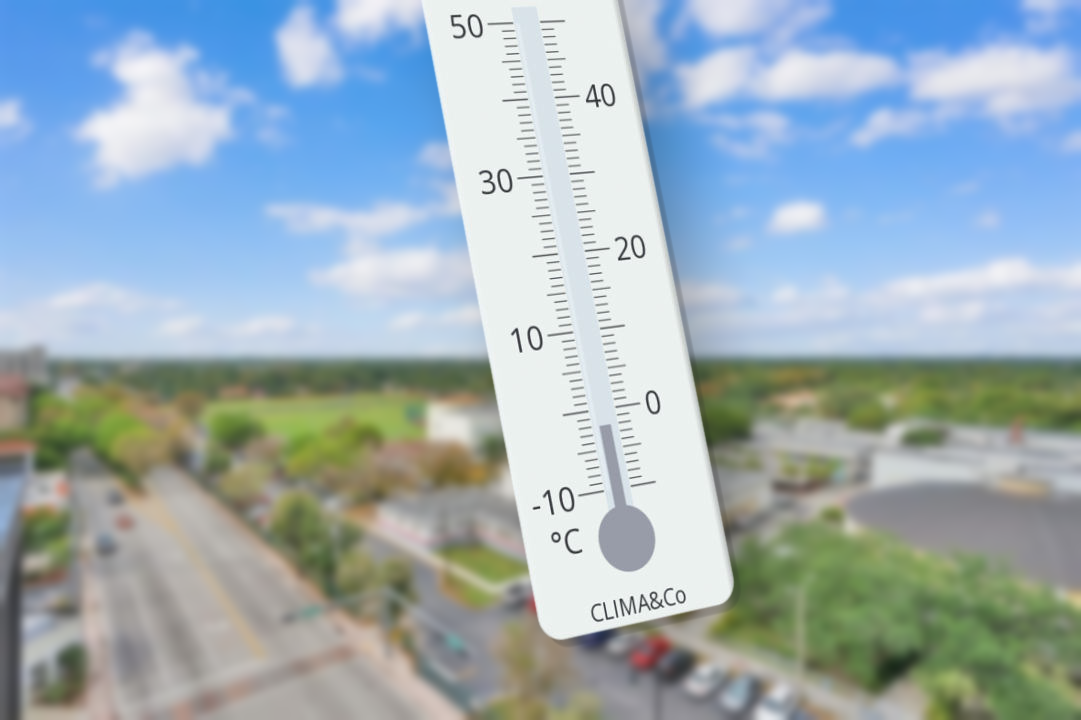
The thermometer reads {"value": -2, "unit": "°C"}
